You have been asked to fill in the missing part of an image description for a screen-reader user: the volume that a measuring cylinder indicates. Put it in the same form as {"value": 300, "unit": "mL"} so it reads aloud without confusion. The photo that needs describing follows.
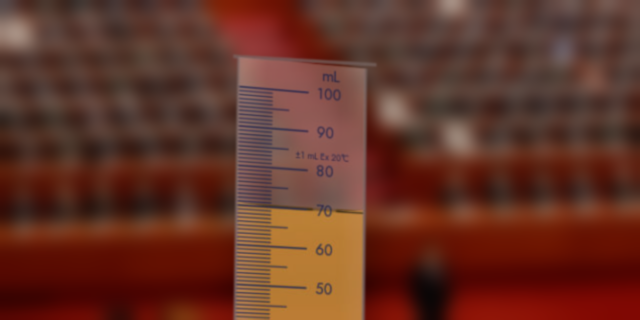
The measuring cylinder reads {"value": 70, "unit": "mL"}
